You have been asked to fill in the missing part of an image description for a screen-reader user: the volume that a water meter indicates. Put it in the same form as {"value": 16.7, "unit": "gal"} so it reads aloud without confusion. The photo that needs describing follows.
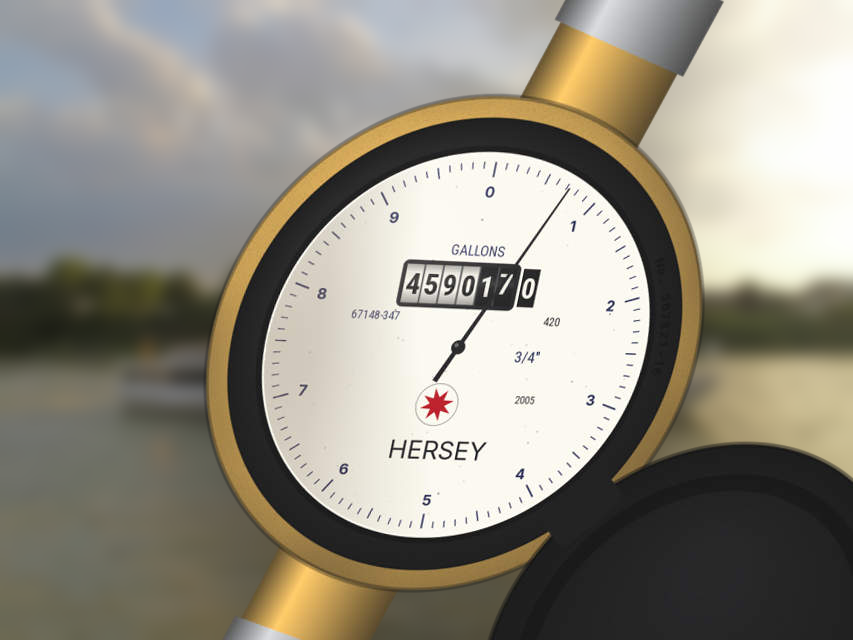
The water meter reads {"value": 4590170.7, "unit": "gal"}
